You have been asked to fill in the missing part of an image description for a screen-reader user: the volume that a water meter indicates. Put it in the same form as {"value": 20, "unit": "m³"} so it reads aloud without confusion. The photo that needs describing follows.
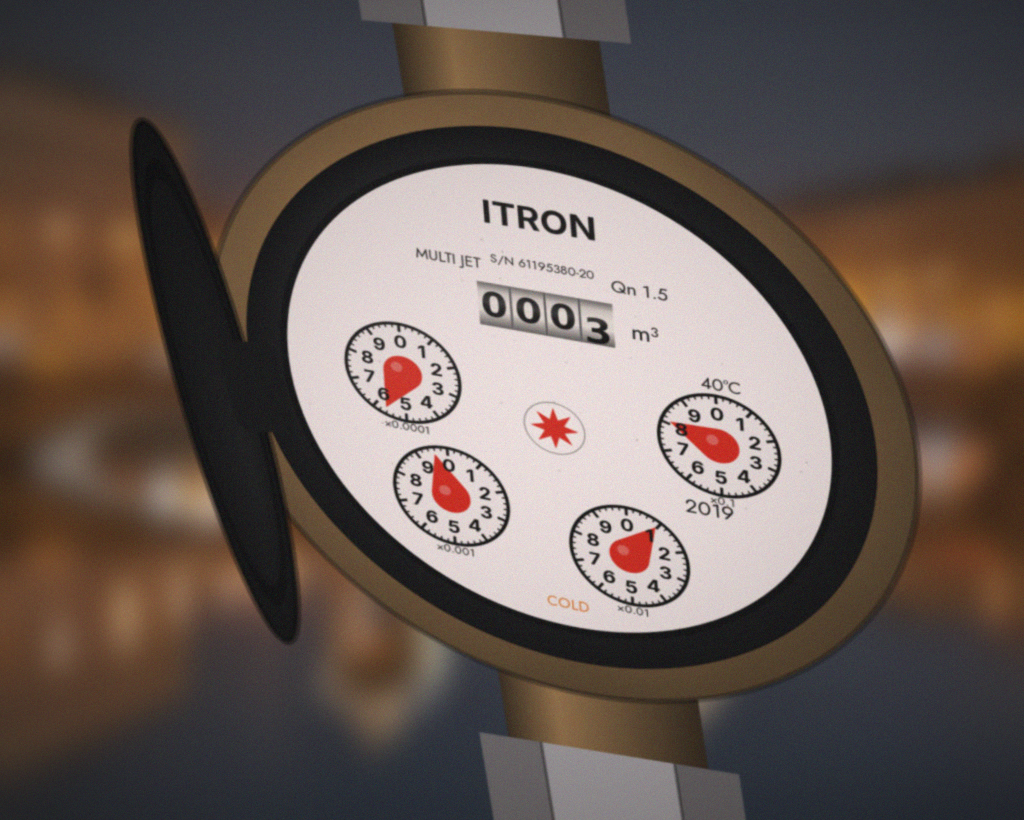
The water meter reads {"value": 2.8095, "unit": "m³"}
